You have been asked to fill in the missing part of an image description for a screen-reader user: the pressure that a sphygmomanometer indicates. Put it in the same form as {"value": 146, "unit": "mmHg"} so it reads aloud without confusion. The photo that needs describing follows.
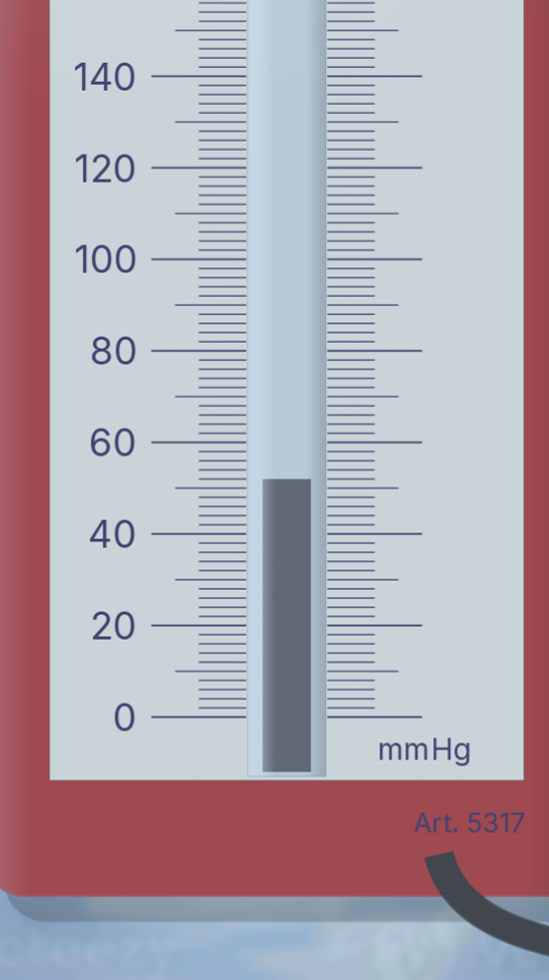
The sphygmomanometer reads {"value": 52, "unit": "mmHg"}
